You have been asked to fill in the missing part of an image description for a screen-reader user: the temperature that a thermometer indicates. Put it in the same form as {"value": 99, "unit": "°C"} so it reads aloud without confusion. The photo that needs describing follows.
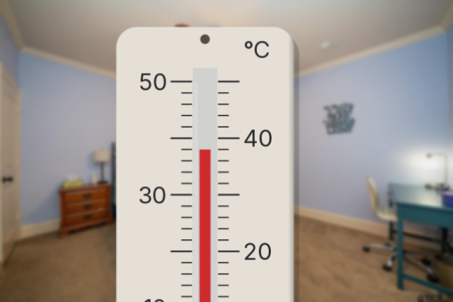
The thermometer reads {"value": 38, "unit": "°C"}
